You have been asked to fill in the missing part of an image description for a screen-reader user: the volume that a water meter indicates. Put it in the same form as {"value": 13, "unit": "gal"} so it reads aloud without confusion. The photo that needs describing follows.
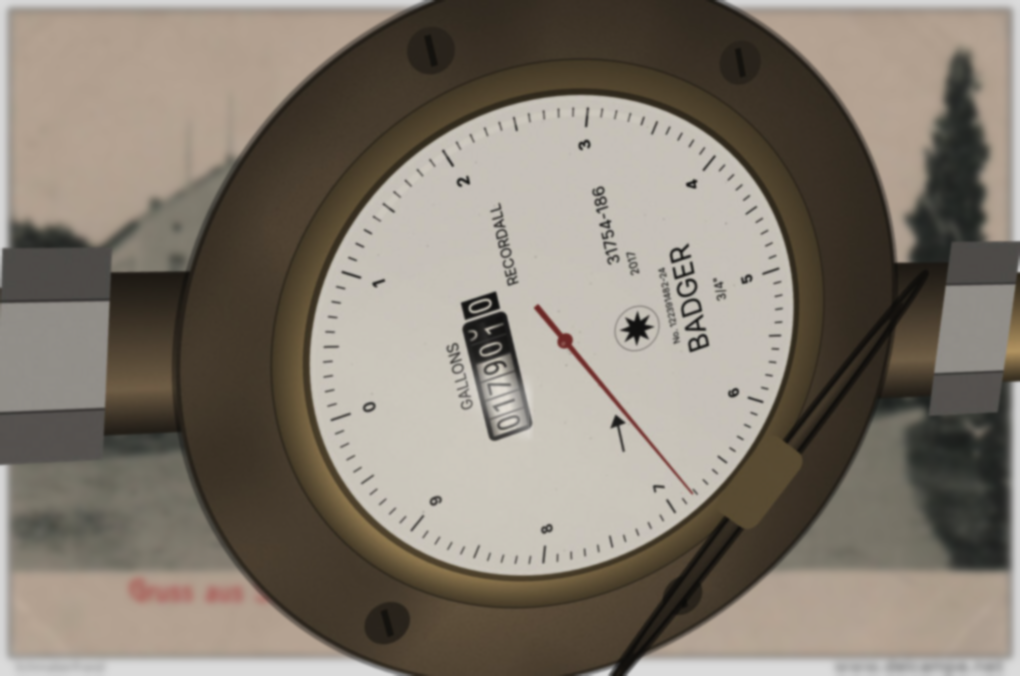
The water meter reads {"value": 179006.8, "unit": "gal"}
